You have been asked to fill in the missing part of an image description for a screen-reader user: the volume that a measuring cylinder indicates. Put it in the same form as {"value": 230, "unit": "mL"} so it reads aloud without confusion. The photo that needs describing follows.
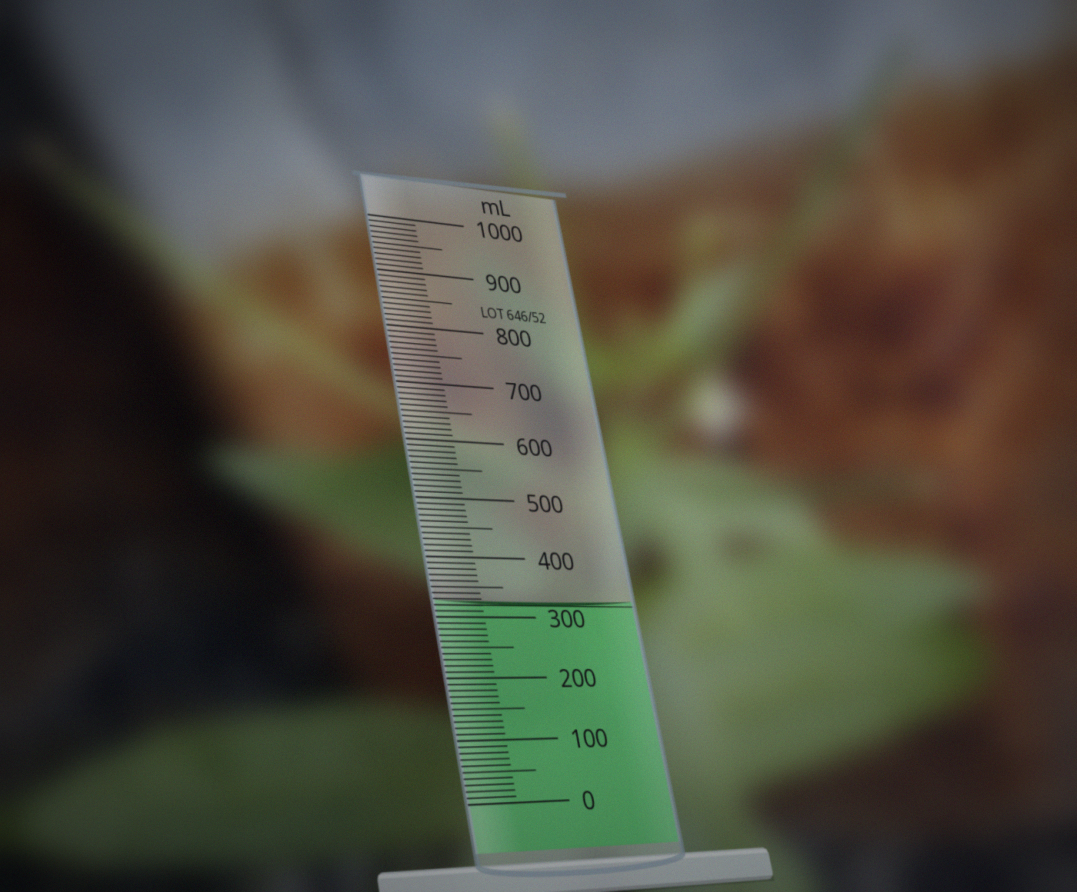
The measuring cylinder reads {"value": 320, "unit": "mL"}
